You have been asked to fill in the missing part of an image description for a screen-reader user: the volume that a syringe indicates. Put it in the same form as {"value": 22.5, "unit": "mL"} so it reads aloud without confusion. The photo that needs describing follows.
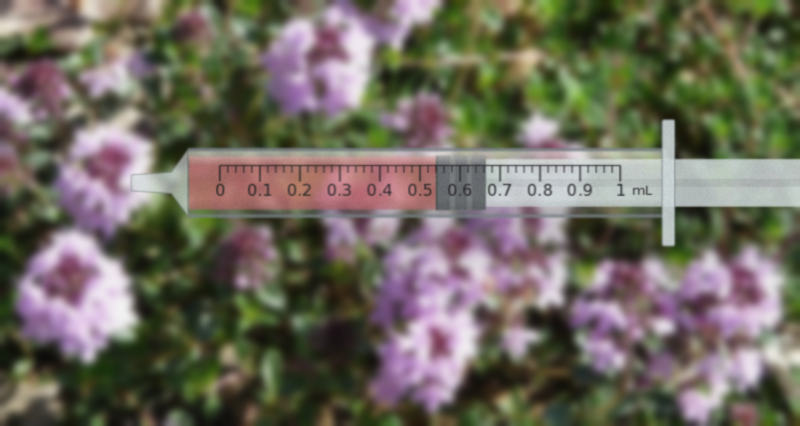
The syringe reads {"value": 0.54, "unit": "mL"}
